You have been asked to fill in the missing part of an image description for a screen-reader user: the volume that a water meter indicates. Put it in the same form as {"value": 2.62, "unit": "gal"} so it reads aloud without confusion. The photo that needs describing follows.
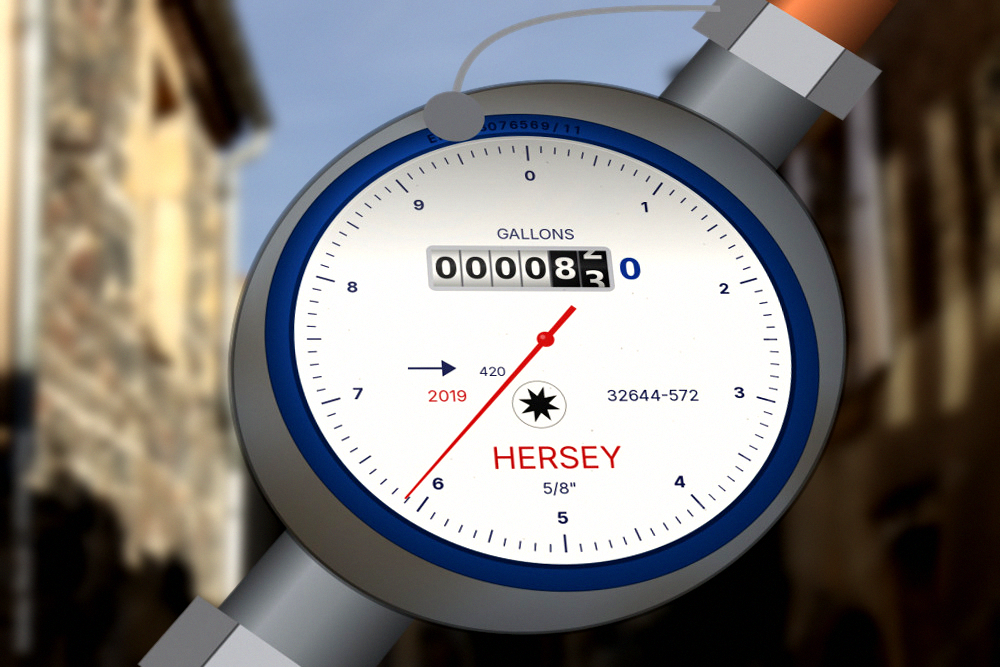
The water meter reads {"value": 826.1, "unit": "gal"}
